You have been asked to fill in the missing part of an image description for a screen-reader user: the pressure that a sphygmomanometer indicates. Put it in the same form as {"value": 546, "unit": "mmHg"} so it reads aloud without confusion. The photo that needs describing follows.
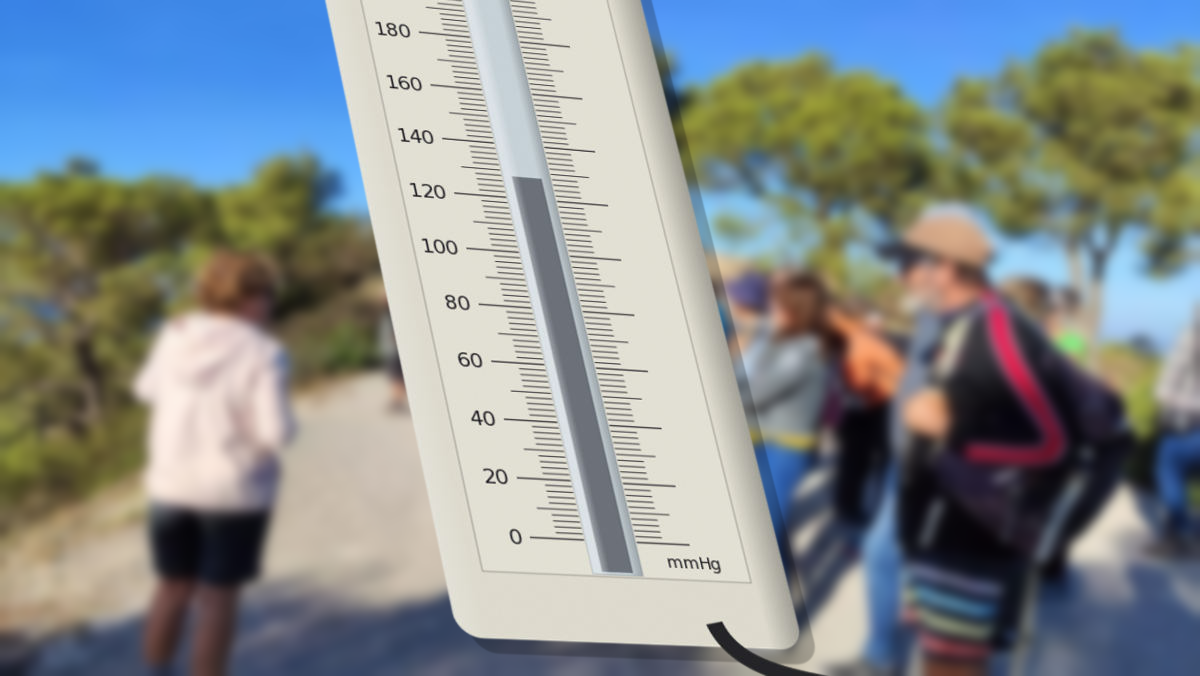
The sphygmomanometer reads {"value": 128, "unit": "mmHg"}
